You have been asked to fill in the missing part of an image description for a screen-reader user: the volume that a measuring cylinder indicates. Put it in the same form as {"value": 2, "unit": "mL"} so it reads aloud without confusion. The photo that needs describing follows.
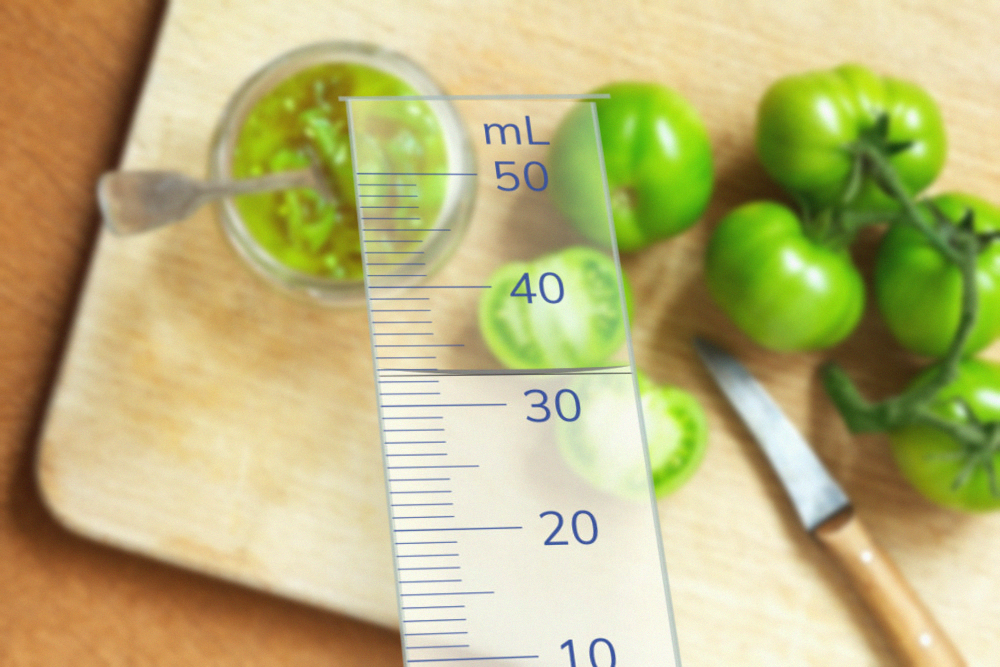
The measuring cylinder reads {"value": 32.5, "unit": "mL"}
